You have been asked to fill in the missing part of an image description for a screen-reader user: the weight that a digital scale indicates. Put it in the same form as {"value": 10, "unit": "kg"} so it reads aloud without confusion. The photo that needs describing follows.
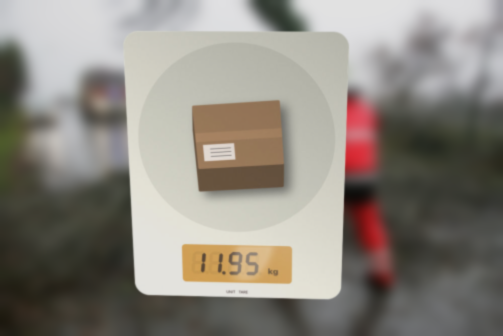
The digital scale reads {"value": 11.95, "unit": "kg"}
